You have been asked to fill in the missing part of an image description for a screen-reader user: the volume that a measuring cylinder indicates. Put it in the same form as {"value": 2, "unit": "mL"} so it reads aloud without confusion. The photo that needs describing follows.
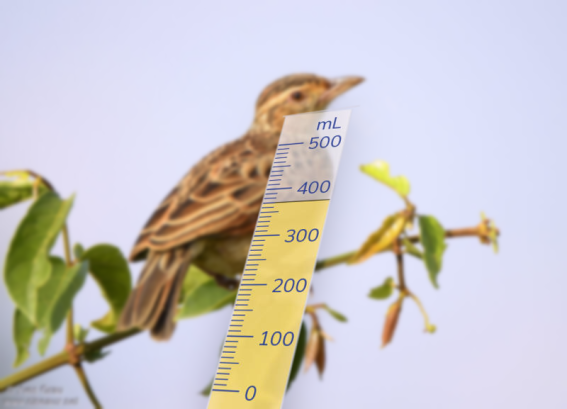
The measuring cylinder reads {"value": 370, "unit": "mL"}
